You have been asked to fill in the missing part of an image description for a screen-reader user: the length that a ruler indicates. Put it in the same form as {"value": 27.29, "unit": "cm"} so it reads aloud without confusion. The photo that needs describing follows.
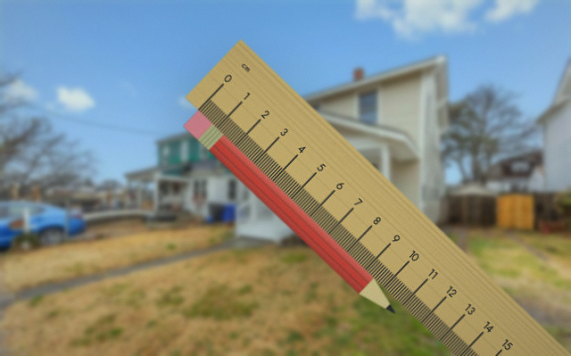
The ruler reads {"value": 11, "unit": "cm"}
